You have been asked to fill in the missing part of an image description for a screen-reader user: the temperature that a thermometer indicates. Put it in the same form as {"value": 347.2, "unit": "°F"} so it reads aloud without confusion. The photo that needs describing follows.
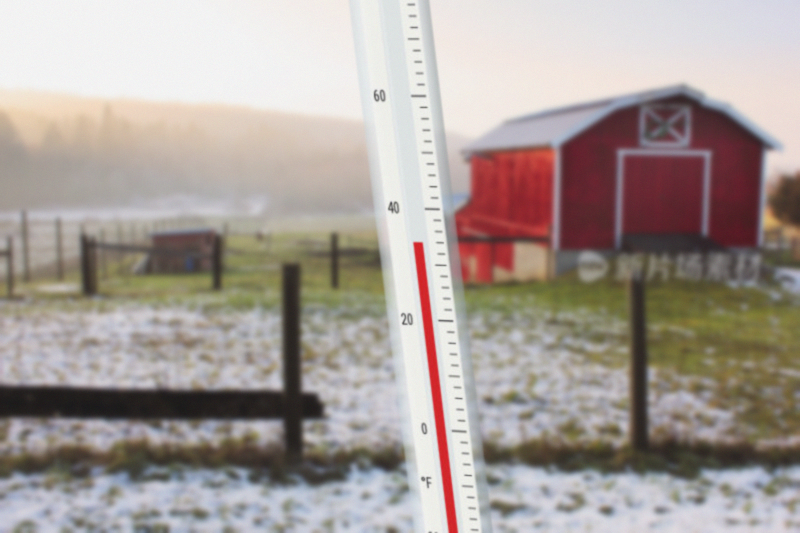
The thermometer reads {"value": 34, "unit": "°F"}
